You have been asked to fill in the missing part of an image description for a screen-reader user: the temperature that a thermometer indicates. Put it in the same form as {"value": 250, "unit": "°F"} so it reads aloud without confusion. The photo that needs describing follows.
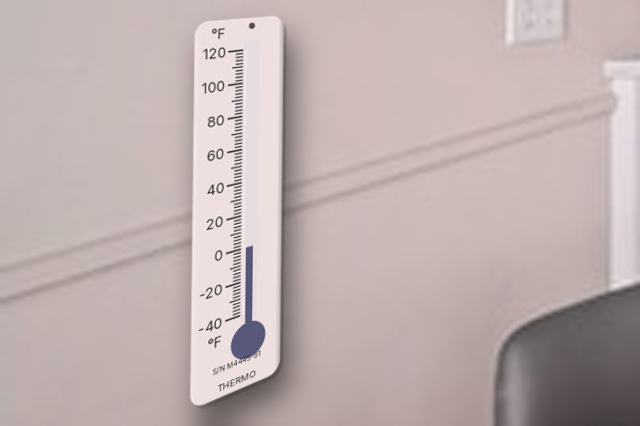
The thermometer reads {"value": 0, "unit": "°F"}
